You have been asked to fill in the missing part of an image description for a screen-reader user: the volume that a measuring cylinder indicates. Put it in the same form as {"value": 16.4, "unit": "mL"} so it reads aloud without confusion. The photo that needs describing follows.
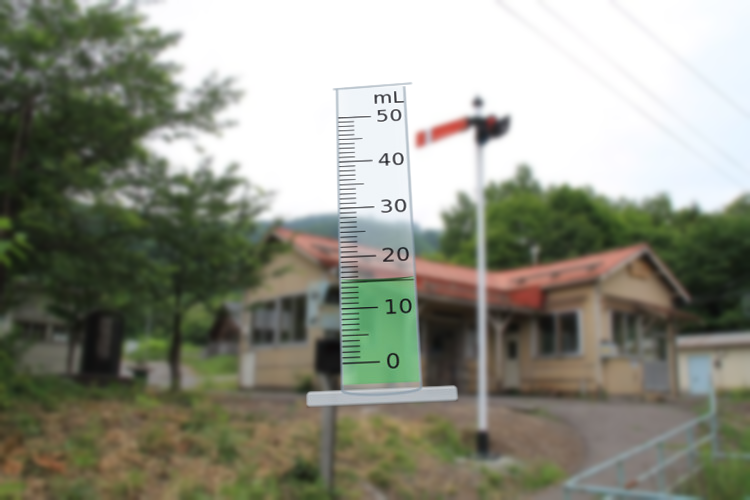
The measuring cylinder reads {"value": 15, "unit": "mL"}
